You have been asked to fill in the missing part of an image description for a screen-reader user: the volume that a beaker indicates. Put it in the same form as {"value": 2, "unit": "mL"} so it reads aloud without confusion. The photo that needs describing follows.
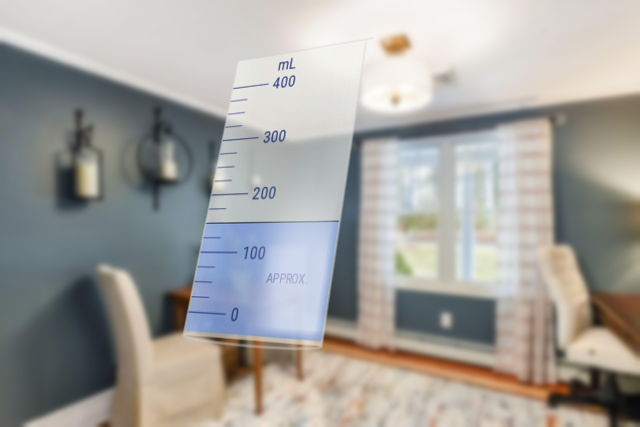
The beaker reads {"value": 150, "unit": "mL"}
